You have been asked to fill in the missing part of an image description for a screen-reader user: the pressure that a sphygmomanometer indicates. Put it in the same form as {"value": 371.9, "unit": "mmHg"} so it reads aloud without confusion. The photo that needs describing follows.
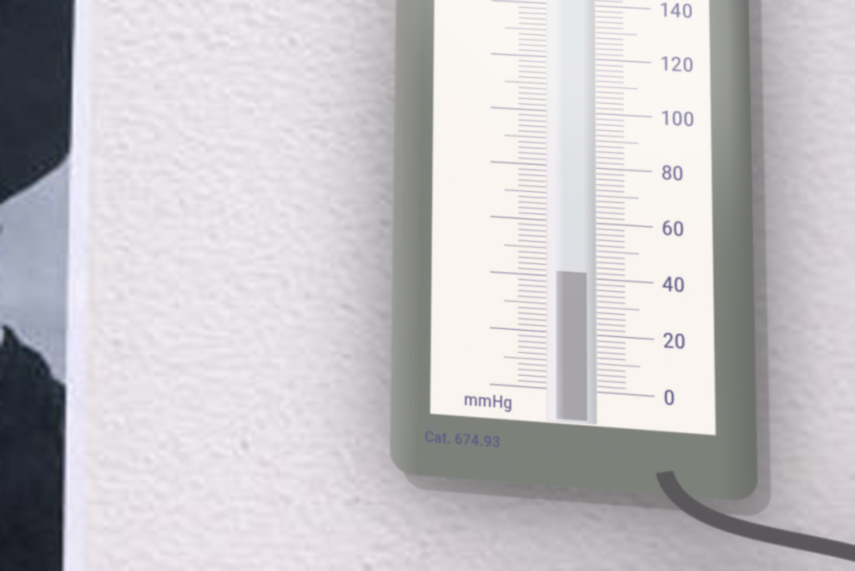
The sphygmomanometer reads {"value": 42, "unit": "mmHg"}
